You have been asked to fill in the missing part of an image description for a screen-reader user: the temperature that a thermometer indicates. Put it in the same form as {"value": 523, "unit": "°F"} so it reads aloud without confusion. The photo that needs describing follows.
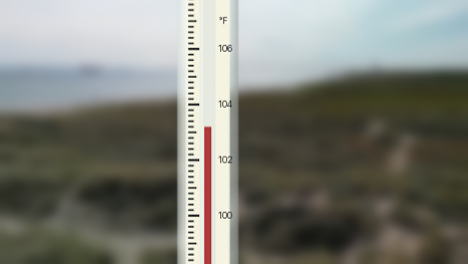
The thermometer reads {"value": 103.2, "unit": "°F"}
